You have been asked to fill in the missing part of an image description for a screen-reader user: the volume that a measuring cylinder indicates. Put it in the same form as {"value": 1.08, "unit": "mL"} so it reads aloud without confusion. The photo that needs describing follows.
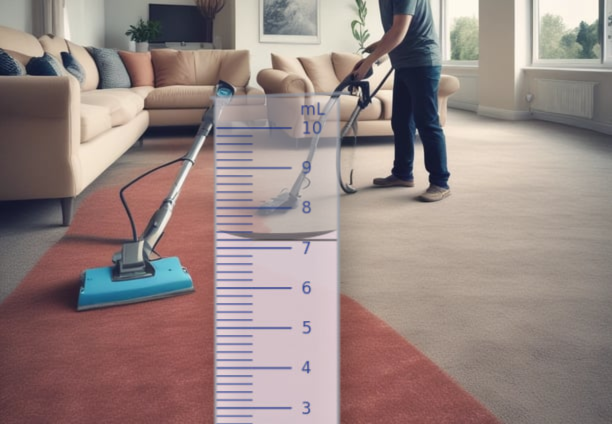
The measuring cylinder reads {"value": 7.2, "unit": "mL"}
